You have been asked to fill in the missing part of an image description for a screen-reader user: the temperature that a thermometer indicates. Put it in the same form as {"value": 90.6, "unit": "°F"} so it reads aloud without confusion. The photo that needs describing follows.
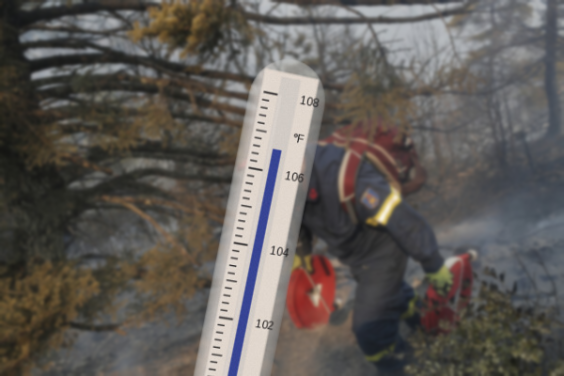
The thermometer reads {"value": 106.6, "unit": "°F"}
